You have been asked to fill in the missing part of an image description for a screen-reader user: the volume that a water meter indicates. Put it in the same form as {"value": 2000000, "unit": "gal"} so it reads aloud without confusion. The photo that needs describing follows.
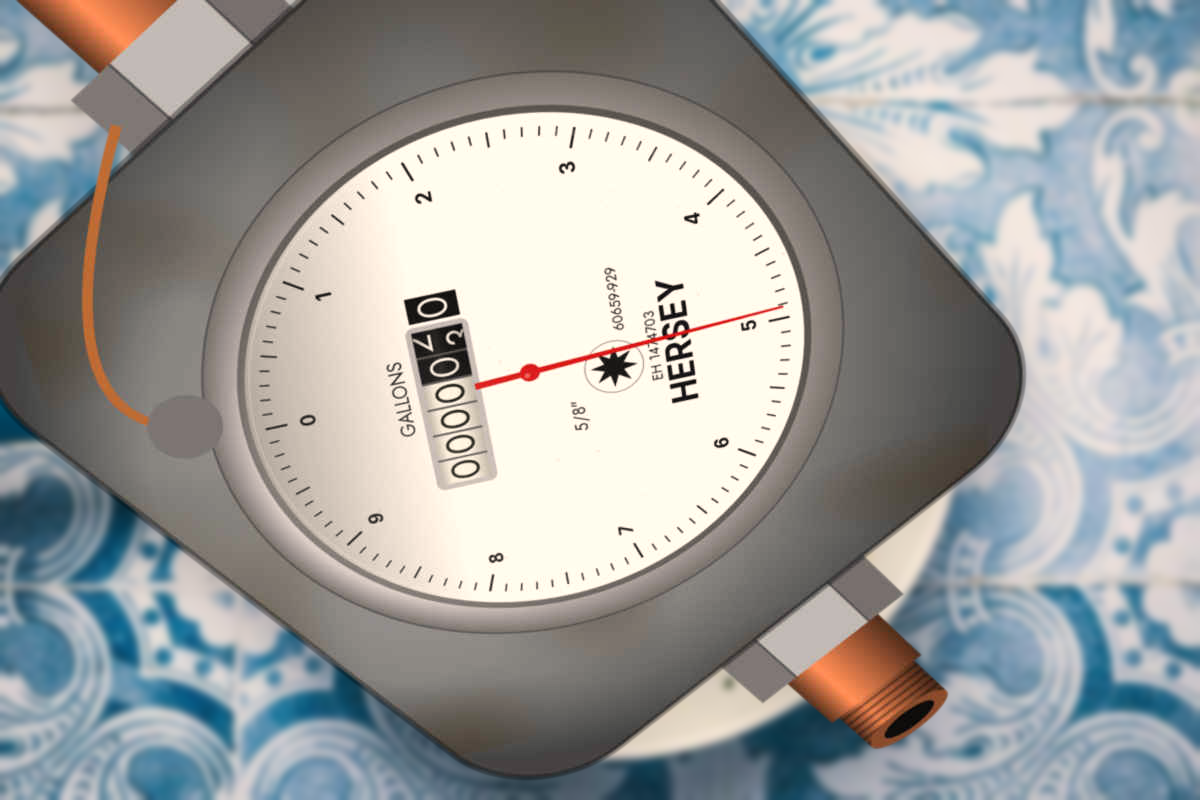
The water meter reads {"value": 24.9, "unit": "gal"}
